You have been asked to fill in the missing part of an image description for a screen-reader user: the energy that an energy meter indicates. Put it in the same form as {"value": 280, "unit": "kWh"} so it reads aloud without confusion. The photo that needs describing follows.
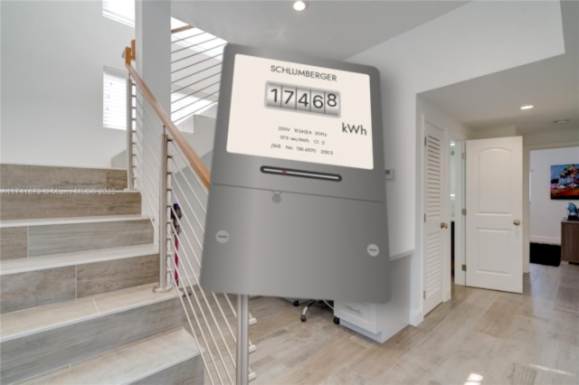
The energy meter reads {"value": 17468, "unit": "kWh"}
